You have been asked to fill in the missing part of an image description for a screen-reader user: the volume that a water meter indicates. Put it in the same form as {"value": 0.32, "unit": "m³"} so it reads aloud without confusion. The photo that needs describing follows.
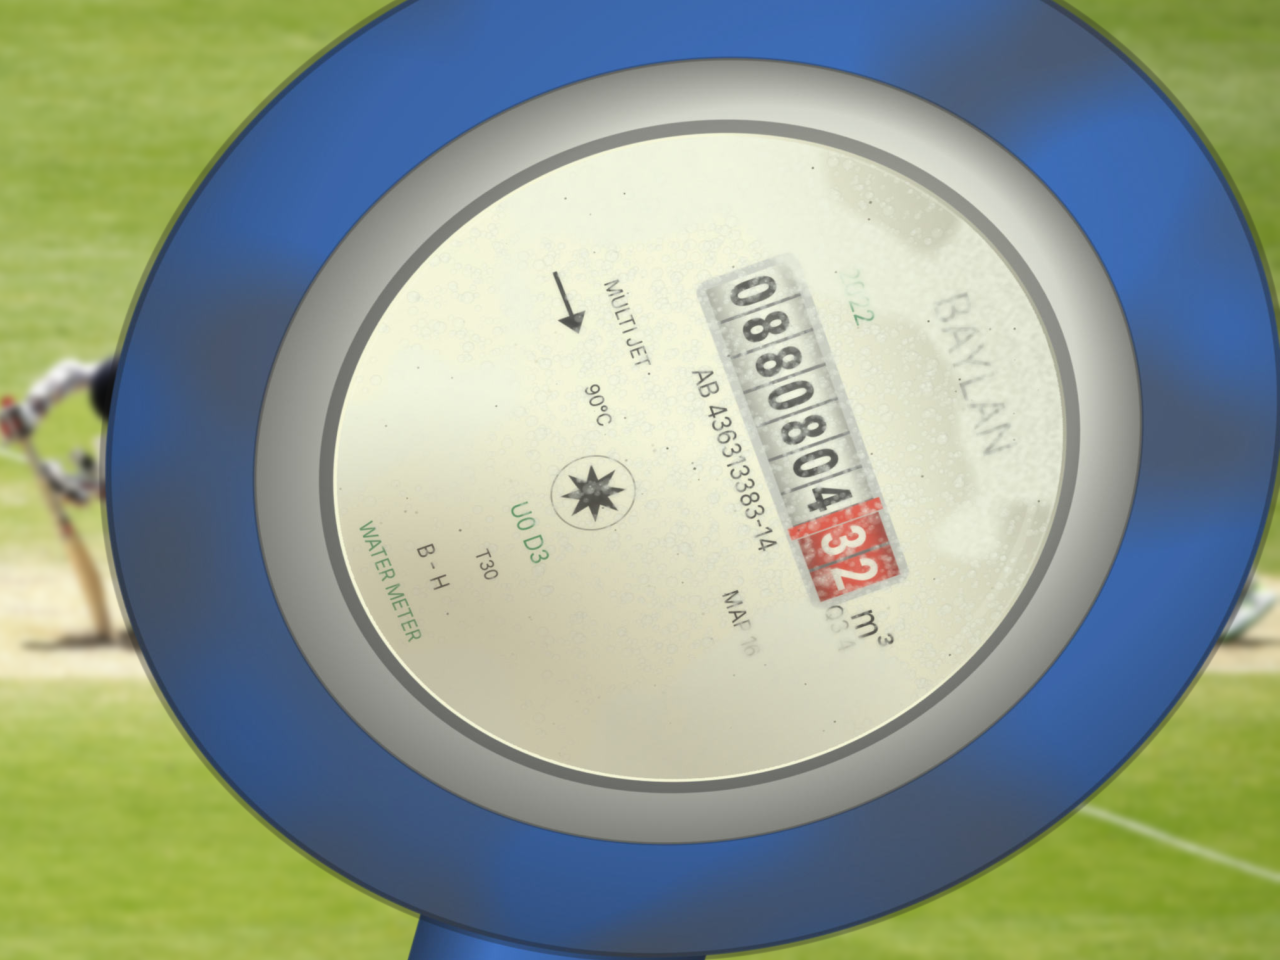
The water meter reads {"value": 880804.32, "unit": "m³"}
